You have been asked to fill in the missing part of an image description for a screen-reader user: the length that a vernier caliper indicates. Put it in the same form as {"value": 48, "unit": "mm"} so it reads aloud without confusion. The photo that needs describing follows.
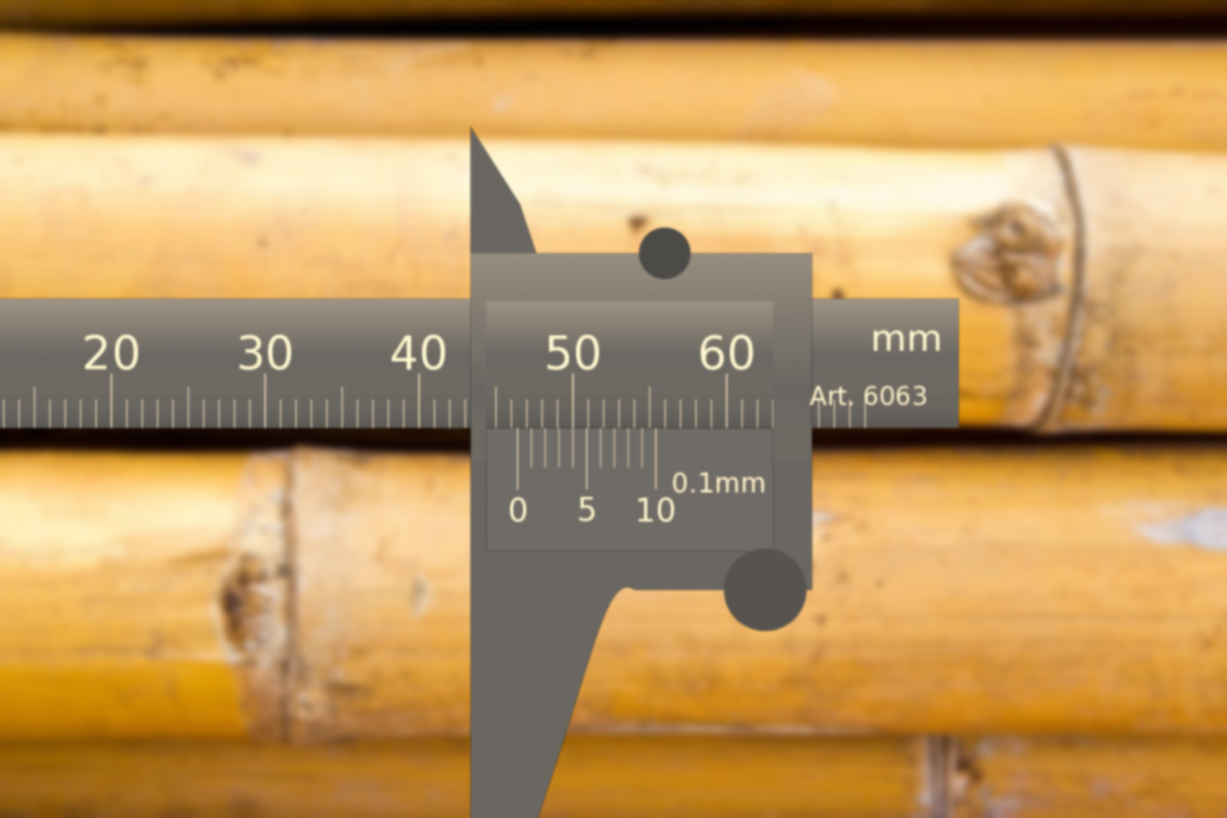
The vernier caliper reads {"value": 46.4, "unit": "mm"}
